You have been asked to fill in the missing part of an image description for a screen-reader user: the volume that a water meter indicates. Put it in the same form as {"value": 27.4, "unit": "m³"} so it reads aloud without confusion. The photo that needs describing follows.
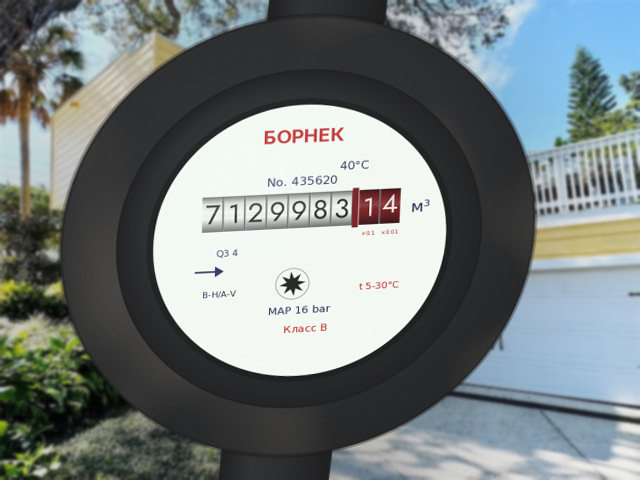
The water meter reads {"value": 7129983.14, "unit": "m³"}
